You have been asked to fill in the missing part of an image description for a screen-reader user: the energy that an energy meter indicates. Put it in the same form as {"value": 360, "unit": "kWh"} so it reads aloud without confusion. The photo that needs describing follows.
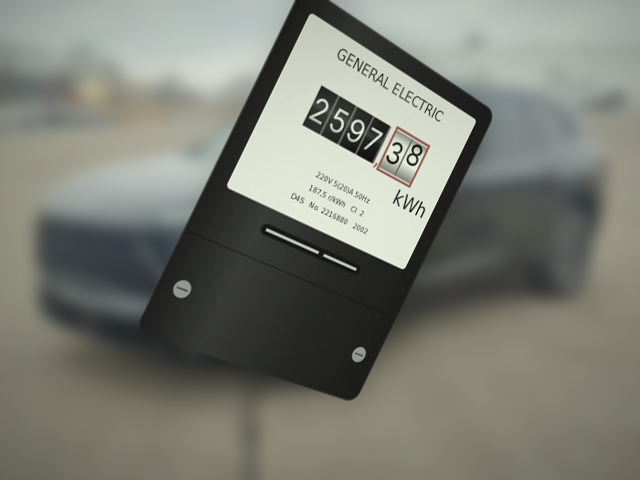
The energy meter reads {"value": 2597.38, "unit": "kWh"}
